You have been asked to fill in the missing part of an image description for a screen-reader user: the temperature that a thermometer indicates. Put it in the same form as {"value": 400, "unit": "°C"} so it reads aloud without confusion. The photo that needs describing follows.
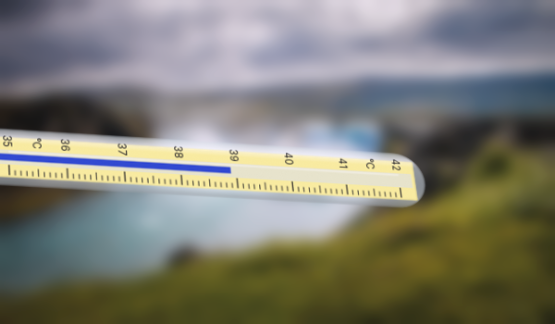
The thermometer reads {"value": 38.9, "unit": "°C"}
